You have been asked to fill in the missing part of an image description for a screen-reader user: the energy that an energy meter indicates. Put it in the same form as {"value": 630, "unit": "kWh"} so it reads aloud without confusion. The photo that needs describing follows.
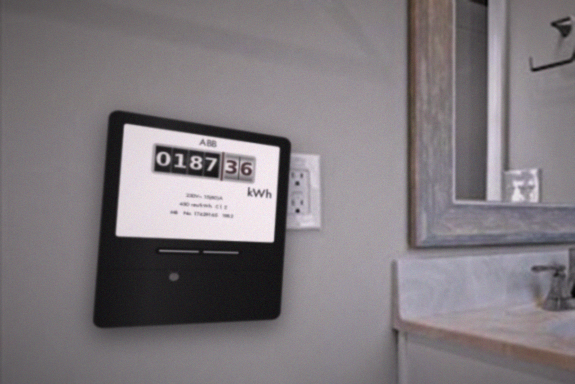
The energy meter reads {"value": 187.36, "unit": "kWh"}
